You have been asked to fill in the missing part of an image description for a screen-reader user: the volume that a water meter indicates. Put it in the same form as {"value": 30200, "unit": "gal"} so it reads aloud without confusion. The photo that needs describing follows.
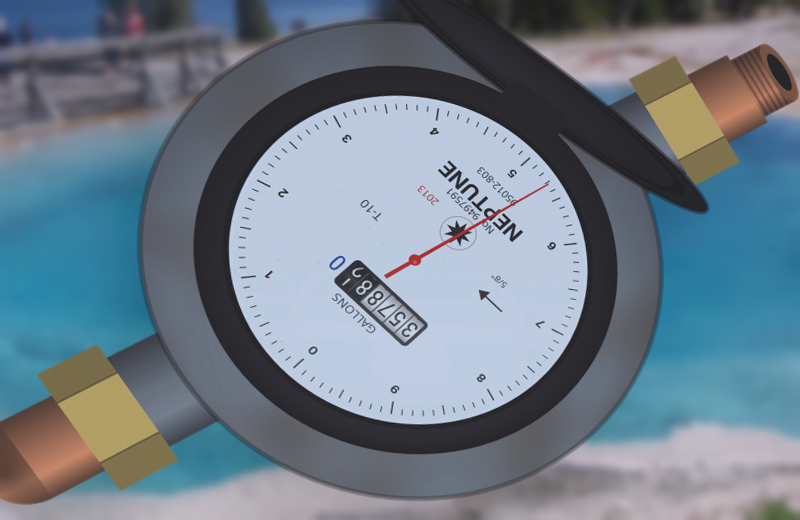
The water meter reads {"value": 3578815.3, "unit": "gal"}
